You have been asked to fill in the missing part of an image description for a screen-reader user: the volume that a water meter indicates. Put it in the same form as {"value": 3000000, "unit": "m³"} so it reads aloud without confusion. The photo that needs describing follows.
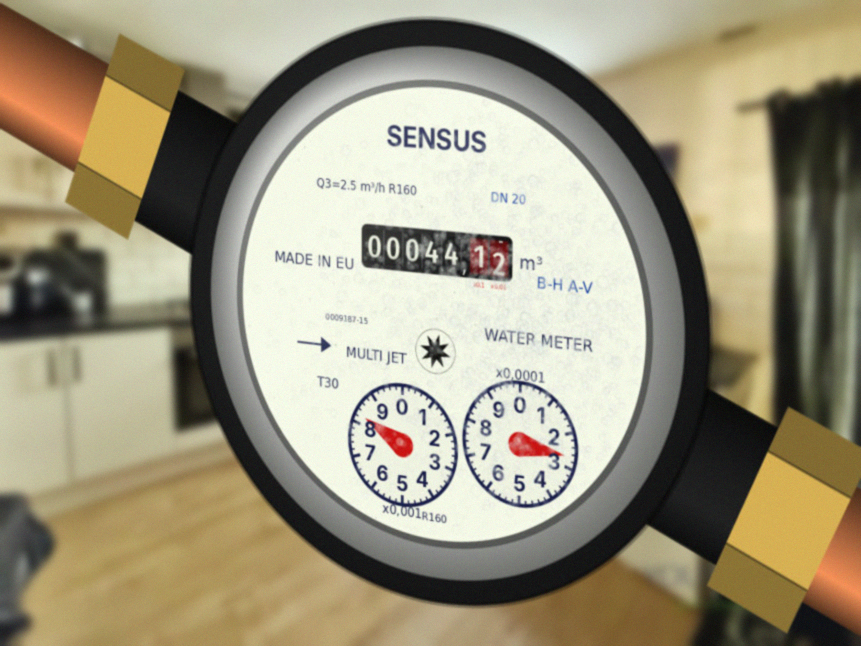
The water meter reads {"value": 44.1182, "unit": "m³"}
